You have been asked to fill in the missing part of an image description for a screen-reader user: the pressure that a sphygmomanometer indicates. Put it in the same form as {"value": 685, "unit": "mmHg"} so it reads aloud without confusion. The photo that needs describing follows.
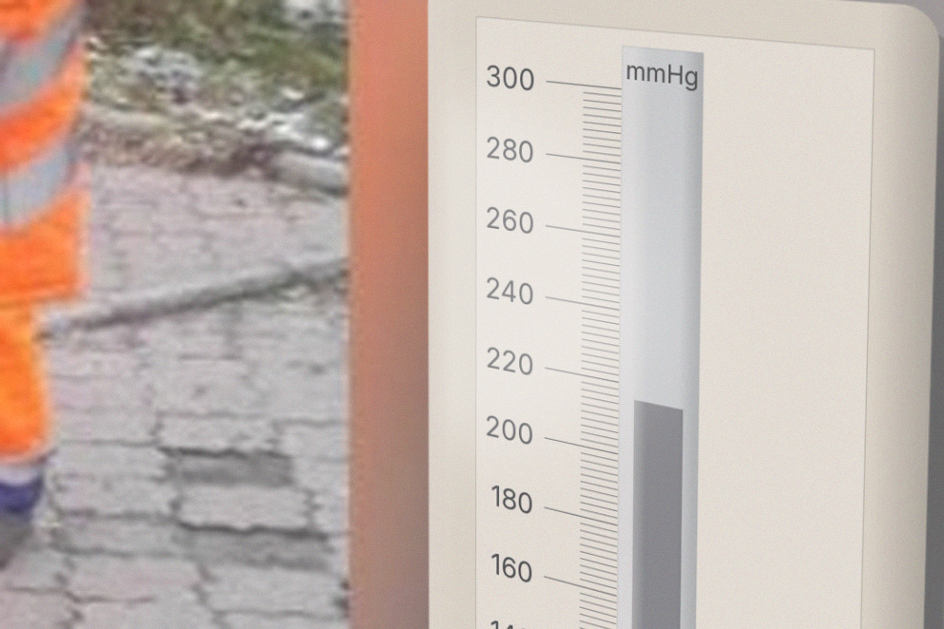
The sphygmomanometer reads {"value": 216, "unit": "mmHg"}
